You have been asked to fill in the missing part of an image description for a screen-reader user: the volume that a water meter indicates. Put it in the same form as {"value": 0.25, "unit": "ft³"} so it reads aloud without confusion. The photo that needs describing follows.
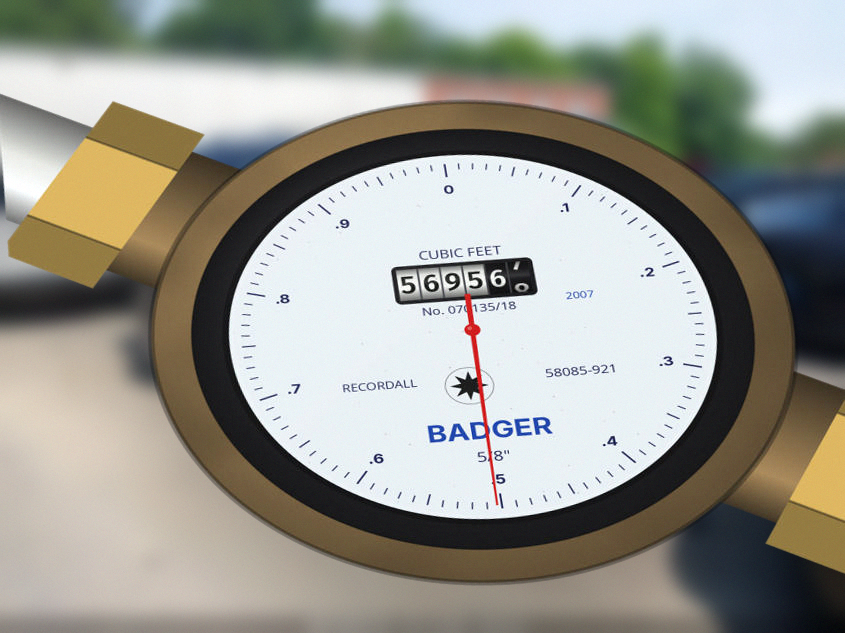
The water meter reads {"value": 569567.50, "unit": "ft³"}
